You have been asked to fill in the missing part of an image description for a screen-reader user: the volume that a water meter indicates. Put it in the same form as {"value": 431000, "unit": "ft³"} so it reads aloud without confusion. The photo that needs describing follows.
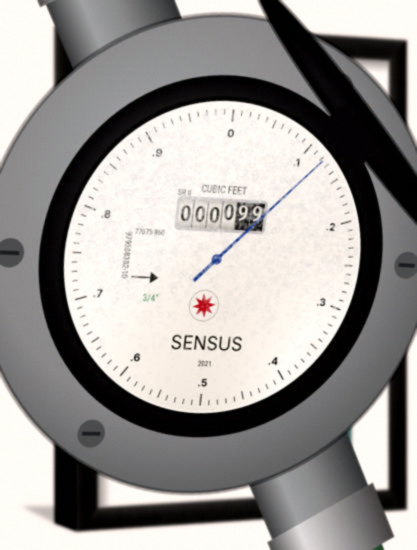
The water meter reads {"value": 99.12, "unit": "ft³"}
